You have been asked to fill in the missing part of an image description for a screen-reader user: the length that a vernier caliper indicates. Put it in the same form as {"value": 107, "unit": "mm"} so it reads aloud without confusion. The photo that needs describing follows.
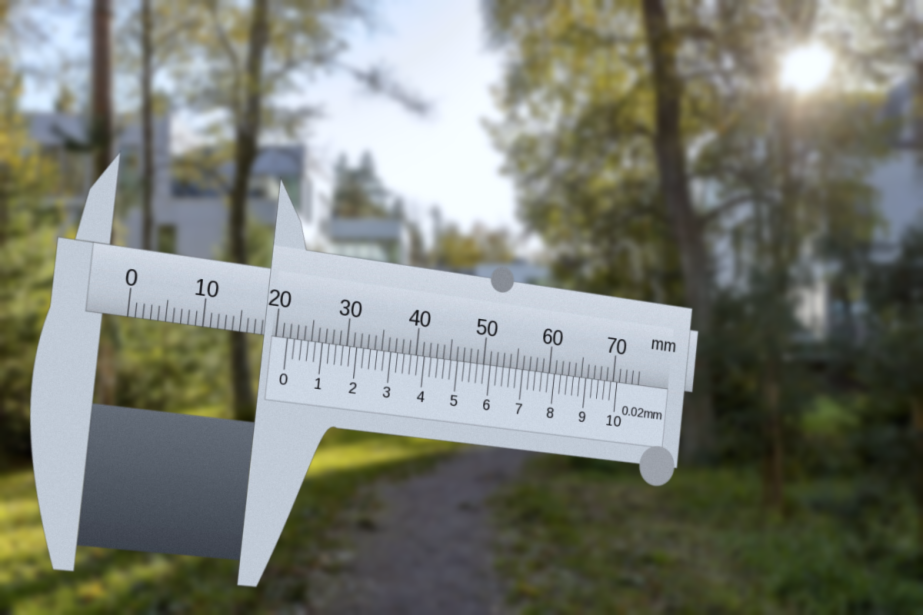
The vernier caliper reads {"value": 21.6, "unit": "mm"}
